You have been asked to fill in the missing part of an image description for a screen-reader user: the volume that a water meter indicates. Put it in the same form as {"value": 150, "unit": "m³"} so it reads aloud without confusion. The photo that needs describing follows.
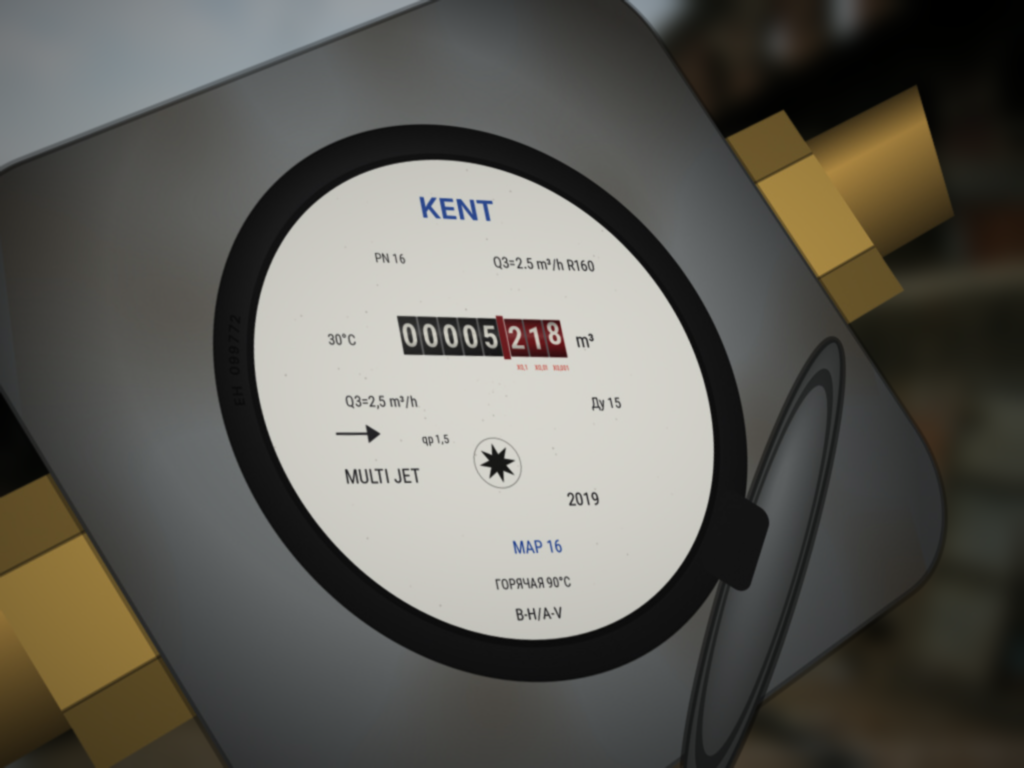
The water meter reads {"value": 5.218, "unit": "m³"}
